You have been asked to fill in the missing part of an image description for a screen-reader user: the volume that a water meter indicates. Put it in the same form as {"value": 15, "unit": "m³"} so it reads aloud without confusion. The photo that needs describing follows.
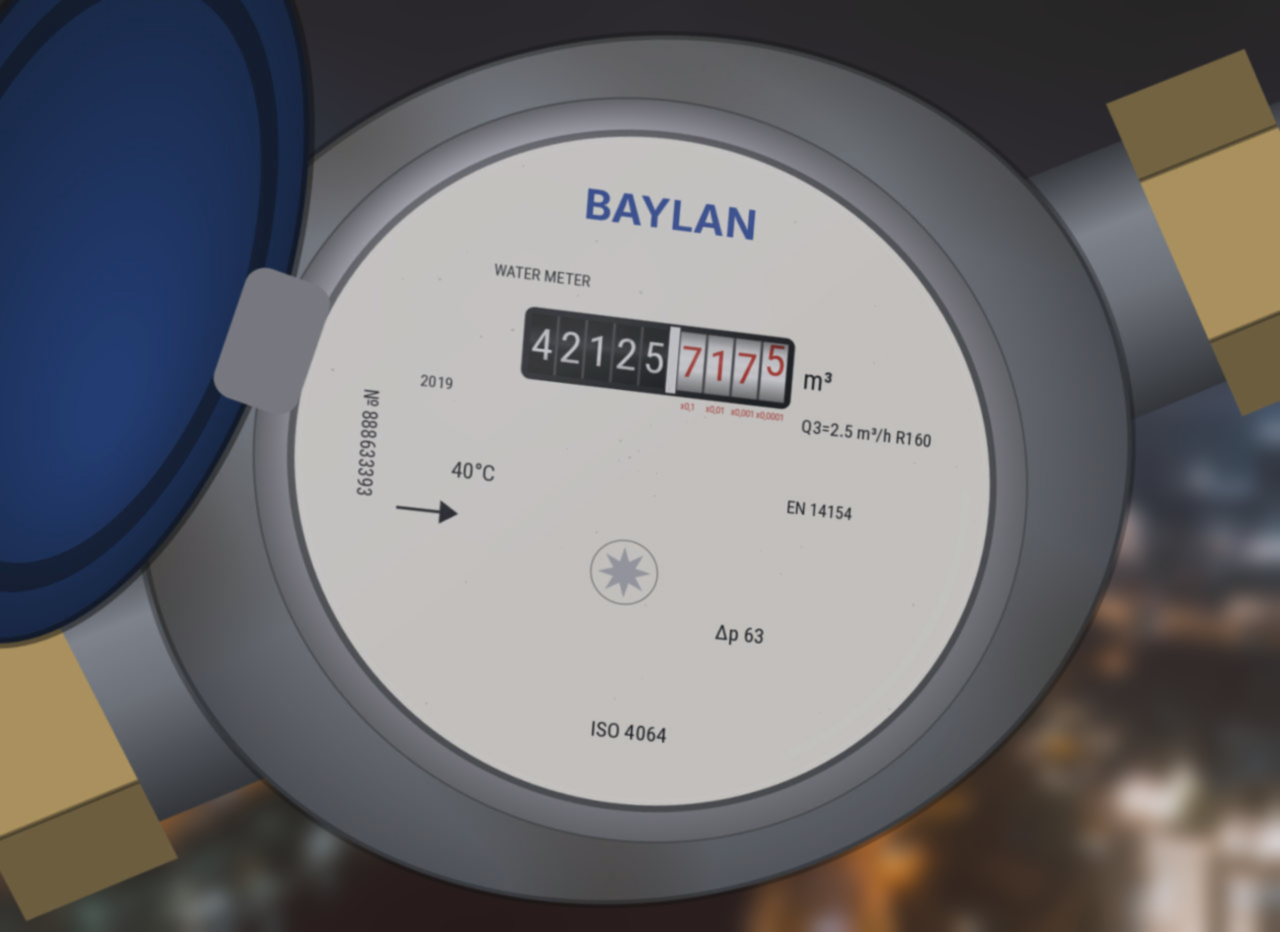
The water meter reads {"value": 42125.7175, "unit": "m³"}
